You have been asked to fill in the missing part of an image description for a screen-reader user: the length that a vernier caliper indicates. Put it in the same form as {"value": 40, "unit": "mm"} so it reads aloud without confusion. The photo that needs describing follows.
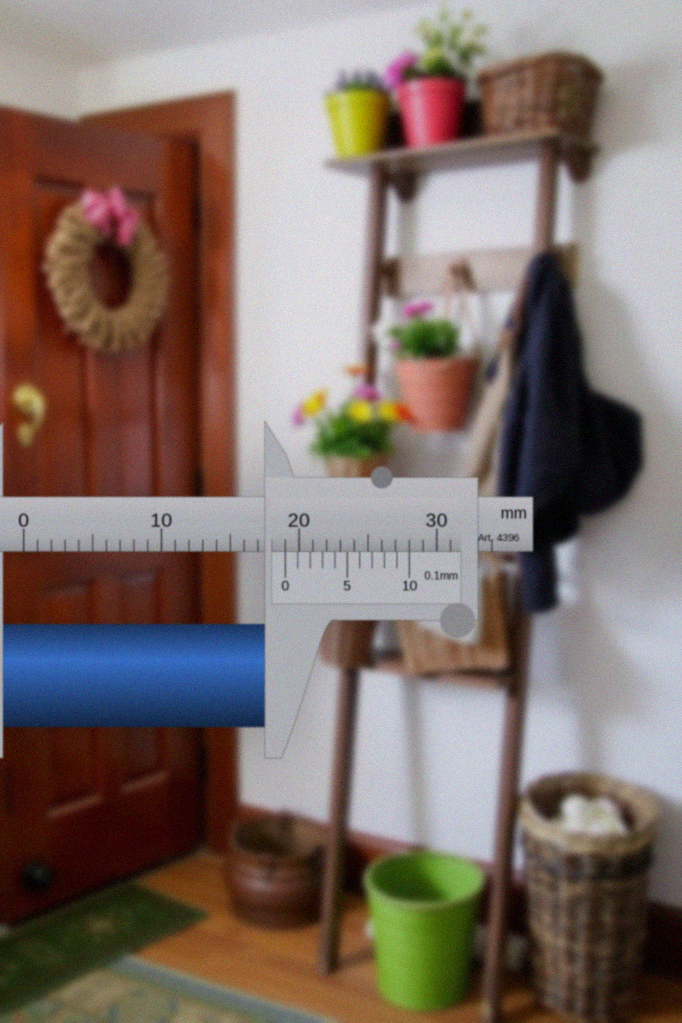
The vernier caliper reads {"value": 19.0, "unit": "mm"}
